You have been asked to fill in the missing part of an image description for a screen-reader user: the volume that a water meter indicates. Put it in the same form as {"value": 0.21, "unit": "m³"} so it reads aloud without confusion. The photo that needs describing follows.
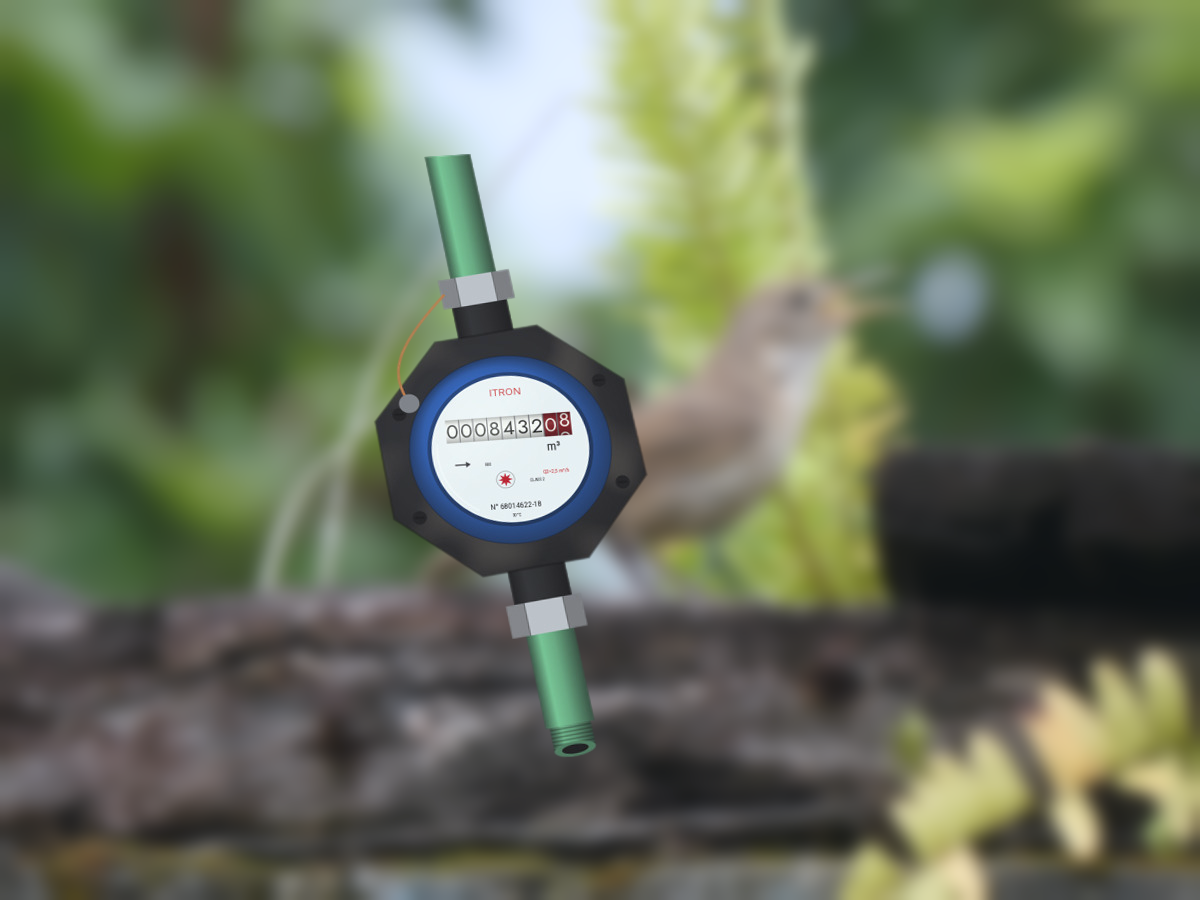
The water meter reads {"value": 8432.08, "unit": "m³"}
